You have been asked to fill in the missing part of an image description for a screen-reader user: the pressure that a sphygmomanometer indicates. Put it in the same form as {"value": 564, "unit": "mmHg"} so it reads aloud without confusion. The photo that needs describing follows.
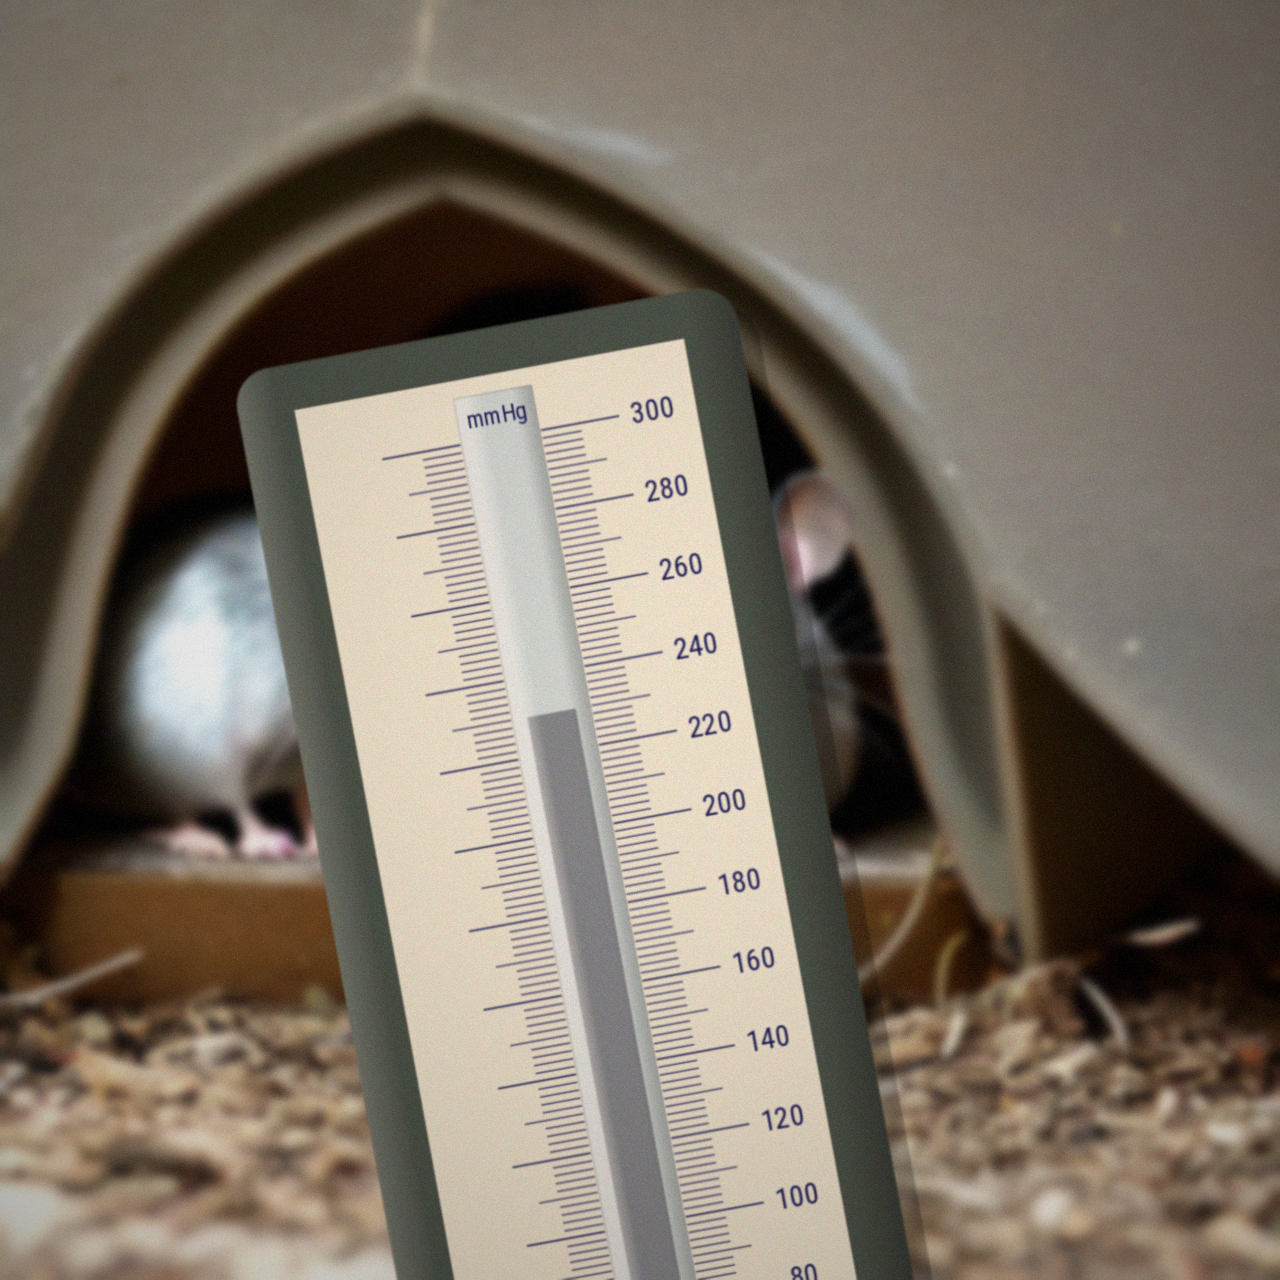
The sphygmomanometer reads {"value": 230, "unit": "mmHg"}
